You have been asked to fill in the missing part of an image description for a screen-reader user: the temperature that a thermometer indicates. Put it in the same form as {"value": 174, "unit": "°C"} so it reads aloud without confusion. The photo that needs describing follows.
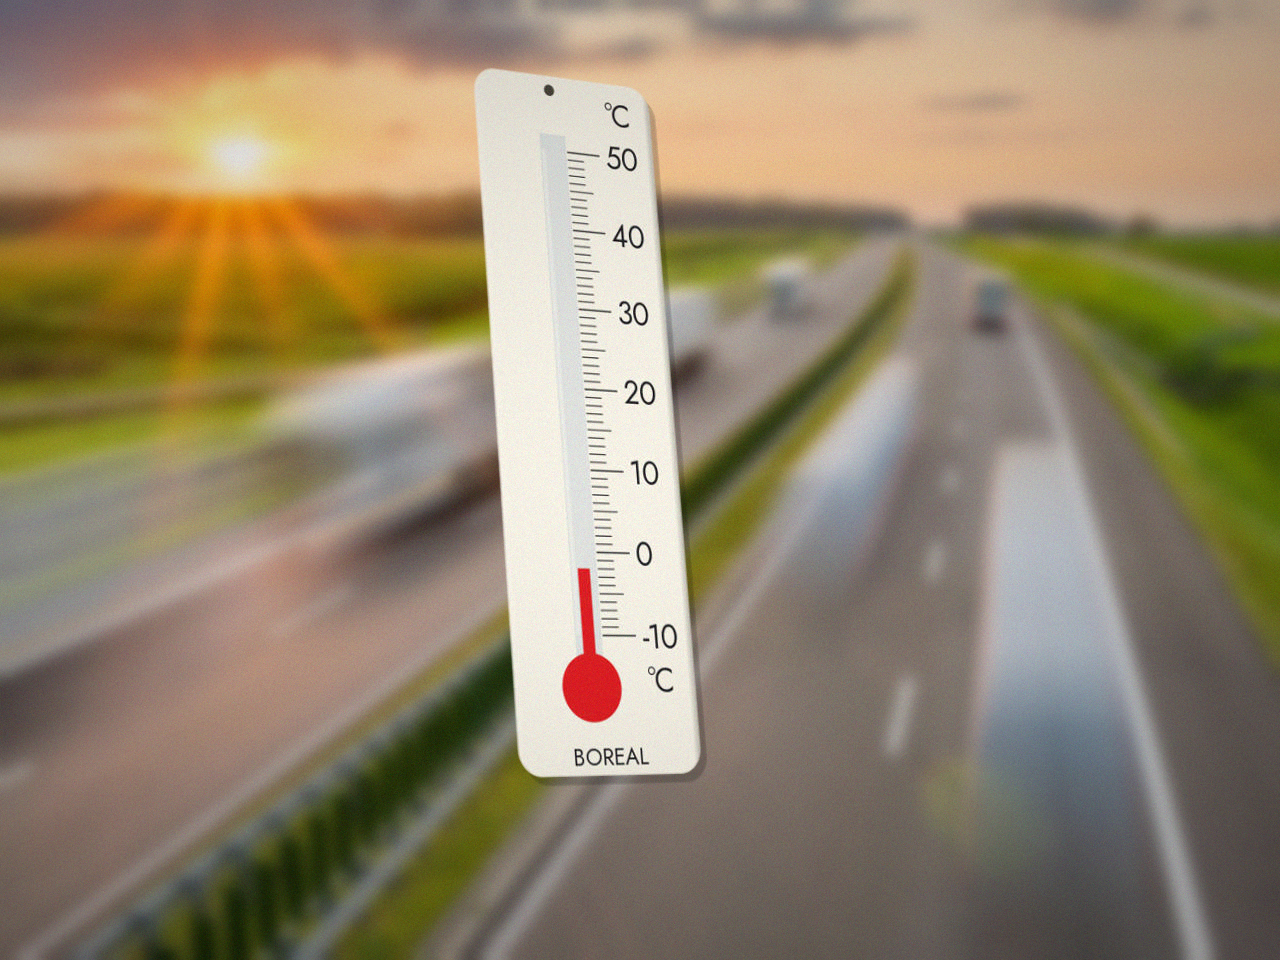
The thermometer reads {"value": -2, "unit": "°C"}
